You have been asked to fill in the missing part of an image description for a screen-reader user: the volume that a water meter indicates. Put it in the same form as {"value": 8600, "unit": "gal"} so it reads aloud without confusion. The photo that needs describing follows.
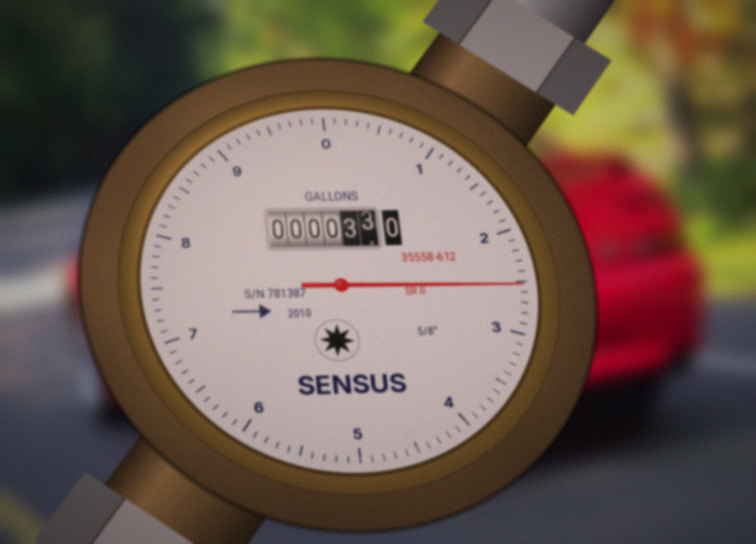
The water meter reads {"value": 332.5, "unit": "gal"}
